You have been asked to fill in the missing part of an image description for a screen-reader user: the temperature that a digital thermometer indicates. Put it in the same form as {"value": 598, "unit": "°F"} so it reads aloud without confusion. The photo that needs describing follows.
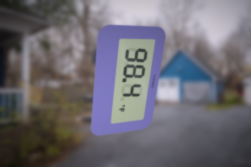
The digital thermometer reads {"value": 98.4, "unit": "°F"}
